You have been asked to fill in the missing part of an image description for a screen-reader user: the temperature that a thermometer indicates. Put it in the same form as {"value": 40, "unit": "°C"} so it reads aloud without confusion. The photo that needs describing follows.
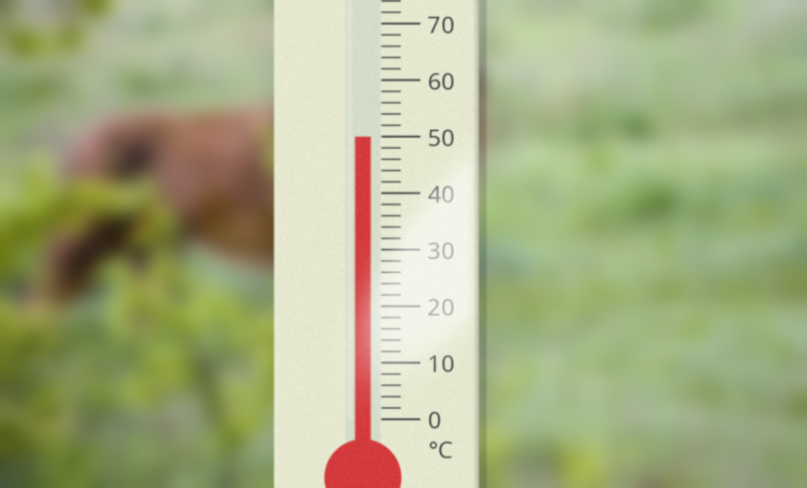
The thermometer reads {"value": 50, "unit": "°C"}
